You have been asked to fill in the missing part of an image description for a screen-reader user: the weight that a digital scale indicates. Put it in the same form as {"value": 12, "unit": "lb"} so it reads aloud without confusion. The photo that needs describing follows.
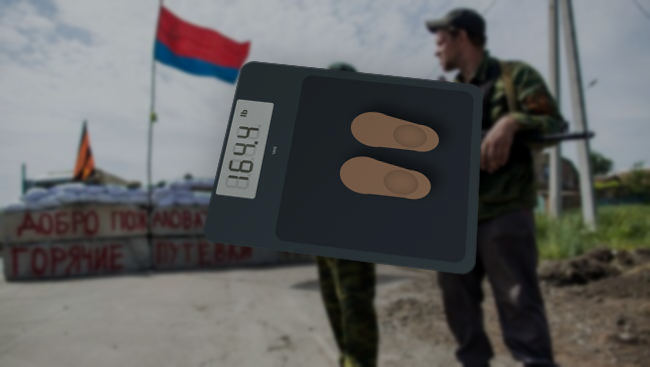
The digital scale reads {"value": 164.4, "unit": "lb"}
